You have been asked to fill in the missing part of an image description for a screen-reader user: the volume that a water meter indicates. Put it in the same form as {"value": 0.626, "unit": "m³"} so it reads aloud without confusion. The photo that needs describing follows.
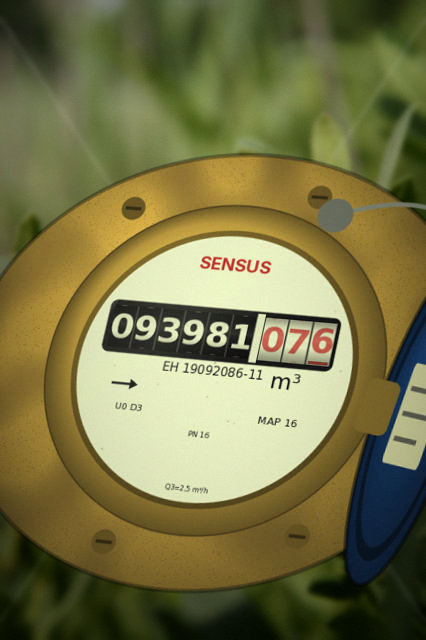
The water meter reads {"value": 93981.076, "unit": "m³"}
